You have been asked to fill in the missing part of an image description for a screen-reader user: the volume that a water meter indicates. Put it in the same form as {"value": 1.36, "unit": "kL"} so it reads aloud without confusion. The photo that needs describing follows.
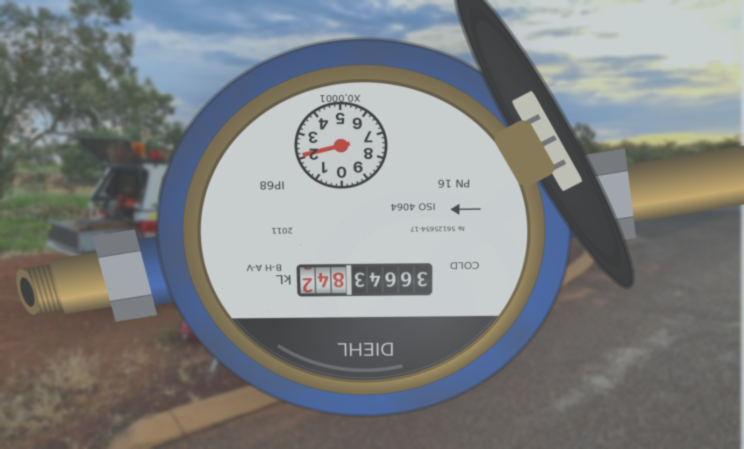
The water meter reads {"value": 36643.8422, "unit": "kL"}
